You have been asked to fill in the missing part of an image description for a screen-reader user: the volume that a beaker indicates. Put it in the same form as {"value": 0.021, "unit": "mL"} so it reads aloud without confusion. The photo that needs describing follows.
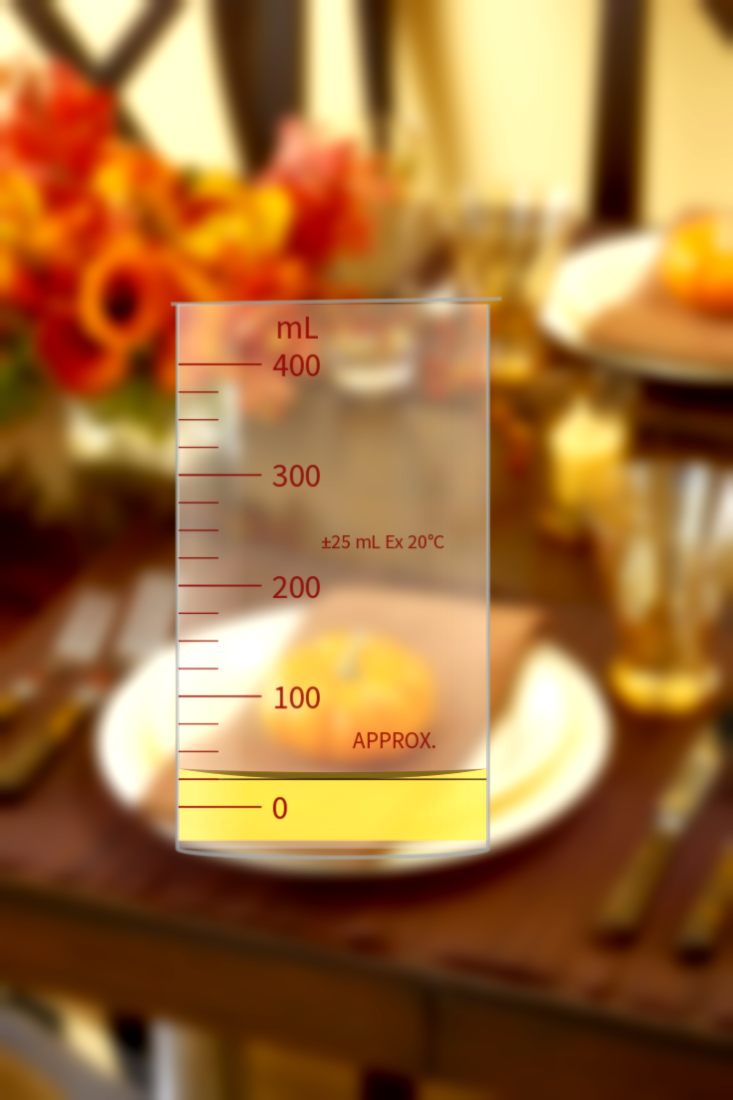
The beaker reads {"value": 25, "unit": "mL"}
